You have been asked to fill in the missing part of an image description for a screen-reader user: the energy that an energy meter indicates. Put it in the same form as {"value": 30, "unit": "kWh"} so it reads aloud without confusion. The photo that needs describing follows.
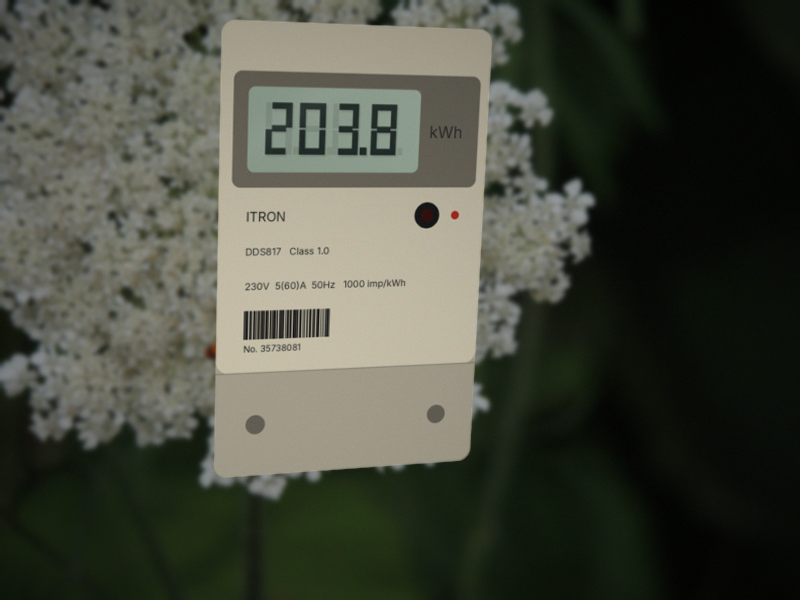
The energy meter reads {"value": 203.8, "unit": "kWh"}
